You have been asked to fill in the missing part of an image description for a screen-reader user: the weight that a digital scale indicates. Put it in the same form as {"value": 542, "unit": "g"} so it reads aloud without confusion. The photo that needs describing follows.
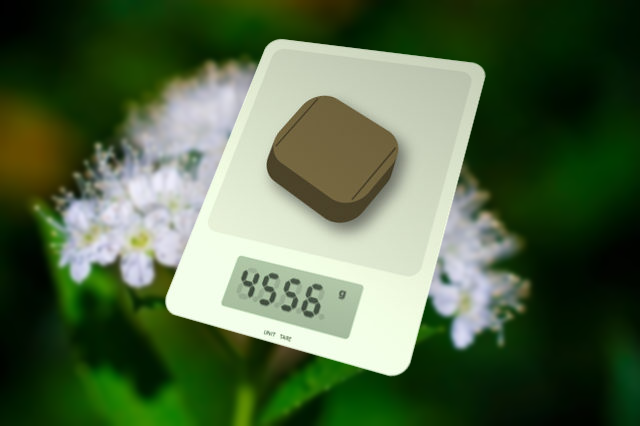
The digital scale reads {"value": 4556, "unit": "g"}
